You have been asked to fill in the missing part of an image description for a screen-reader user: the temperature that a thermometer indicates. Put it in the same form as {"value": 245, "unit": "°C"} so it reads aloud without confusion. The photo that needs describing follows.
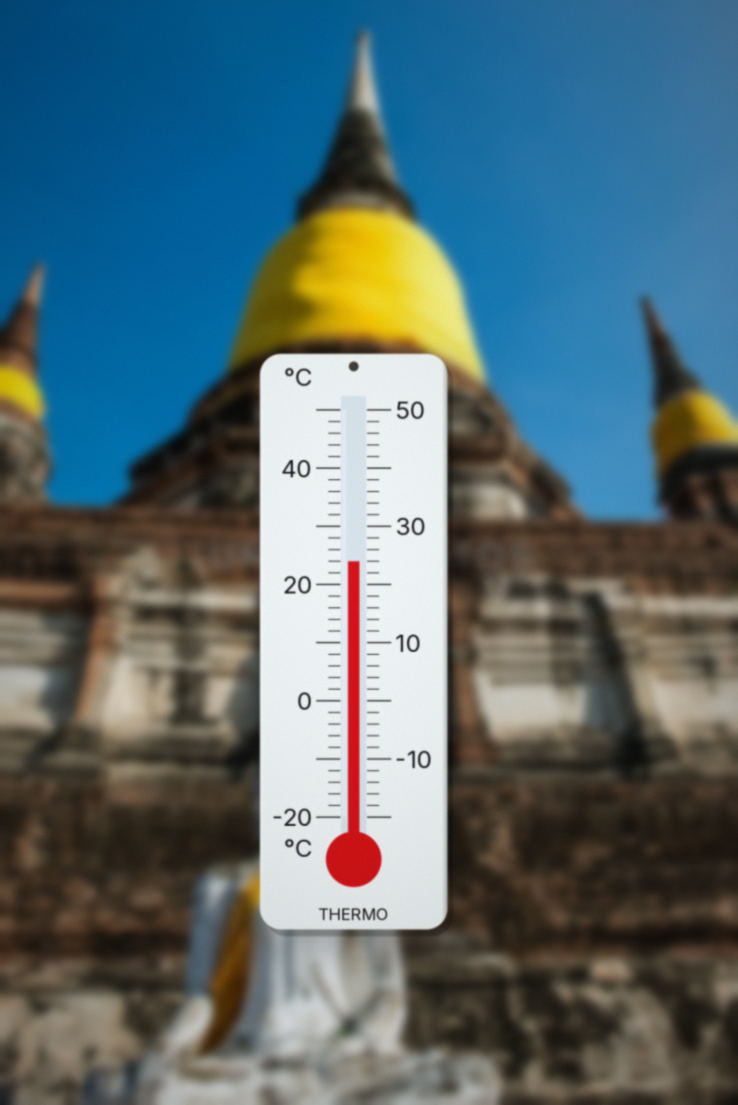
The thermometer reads {"value": 24, "unit": "°C"}
